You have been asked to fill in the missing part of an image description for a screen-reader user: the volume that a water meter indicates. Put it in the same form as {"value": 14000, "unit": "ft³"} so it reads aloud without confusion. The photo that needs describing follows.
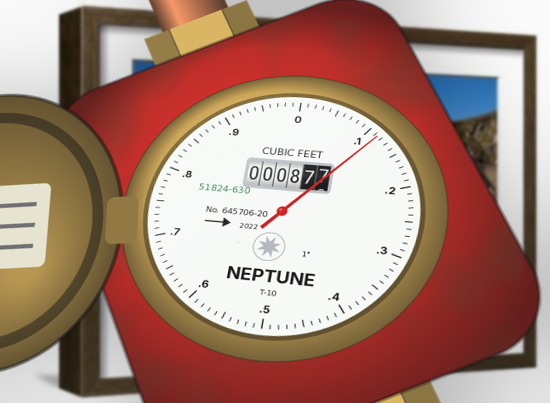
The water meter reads {"value": 877.11, "unit": "ft³"}
